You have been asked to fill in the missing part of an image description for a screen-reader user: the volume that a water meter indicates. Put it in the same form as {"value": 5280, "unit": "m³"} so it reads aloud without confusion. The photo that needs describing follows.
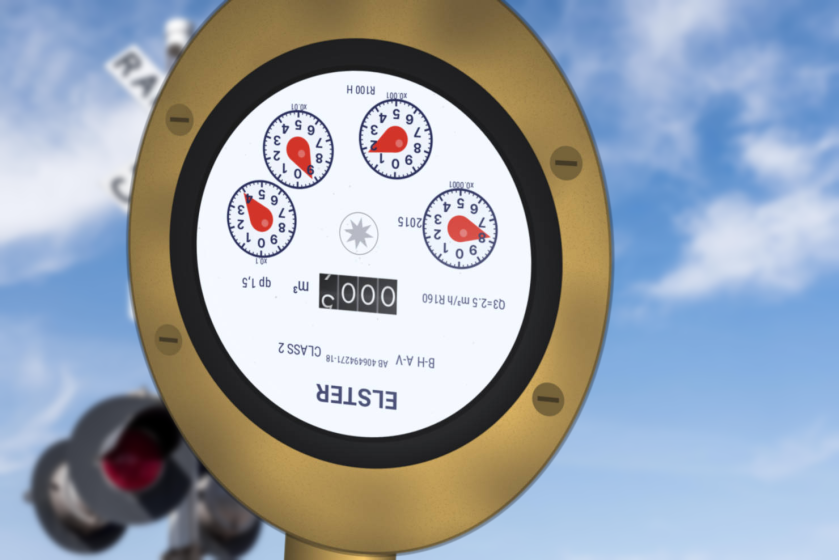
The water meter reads {"value": 5.3917, "unit": "m³"}
